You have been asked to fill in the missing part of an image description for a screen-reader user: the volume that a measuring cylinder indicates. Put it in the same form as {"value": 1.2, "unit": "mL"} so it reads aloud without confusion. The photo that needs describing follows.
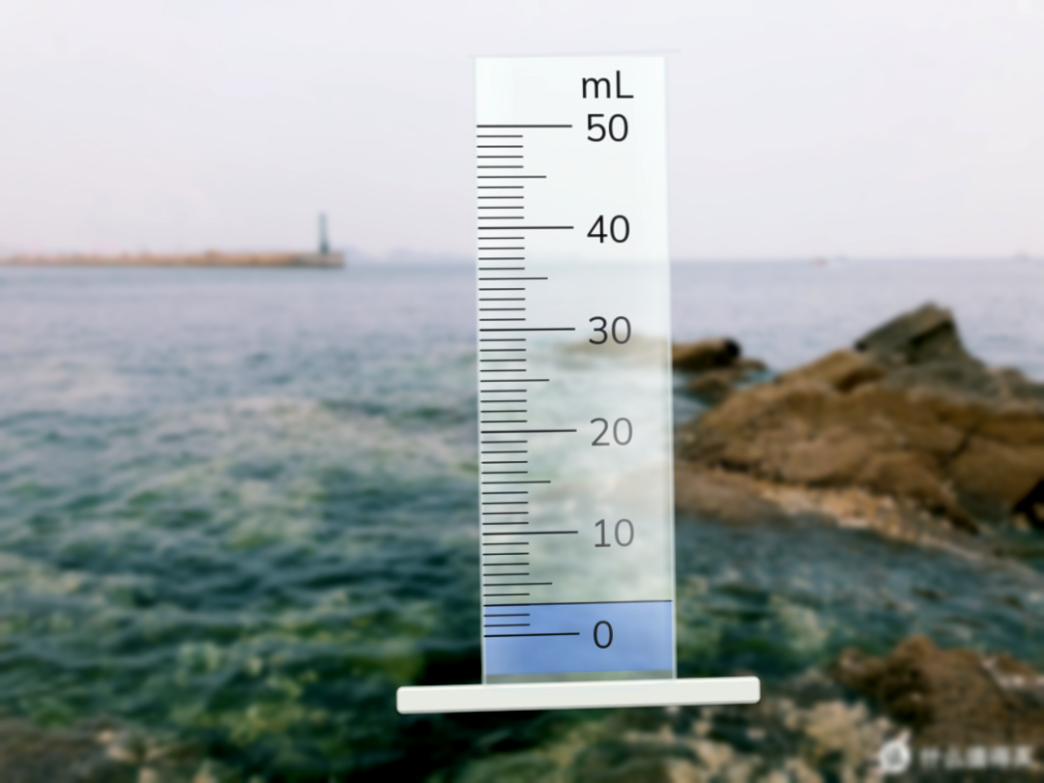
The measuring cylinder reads {"value": 3, "unit": "mL"}
